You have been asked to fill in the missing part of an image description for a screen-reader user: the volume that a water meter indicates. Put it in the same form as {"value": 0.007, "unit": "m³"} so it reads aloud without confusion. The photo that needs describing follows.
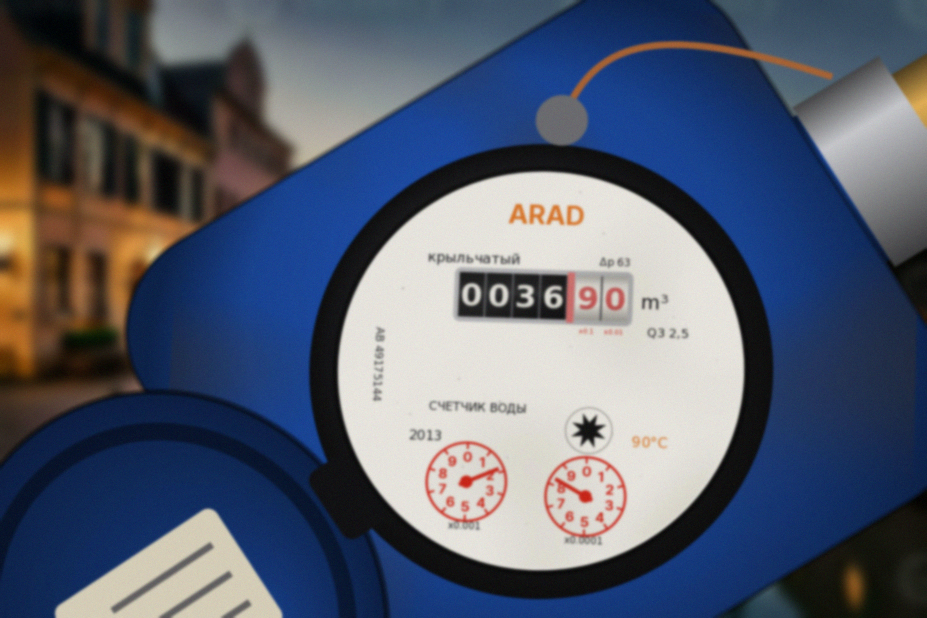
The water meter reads {"value": 36.9018, "unit": "m³"}
